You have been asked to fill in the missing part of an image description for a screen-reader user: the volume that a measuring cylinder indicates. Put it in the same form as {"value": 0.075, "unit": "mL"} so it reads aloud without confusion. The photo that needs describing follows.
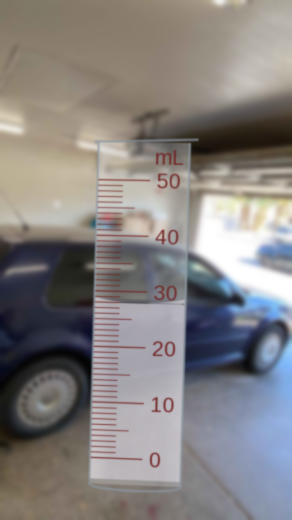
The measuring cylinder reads {"value": 28, "unit": "mL"}
